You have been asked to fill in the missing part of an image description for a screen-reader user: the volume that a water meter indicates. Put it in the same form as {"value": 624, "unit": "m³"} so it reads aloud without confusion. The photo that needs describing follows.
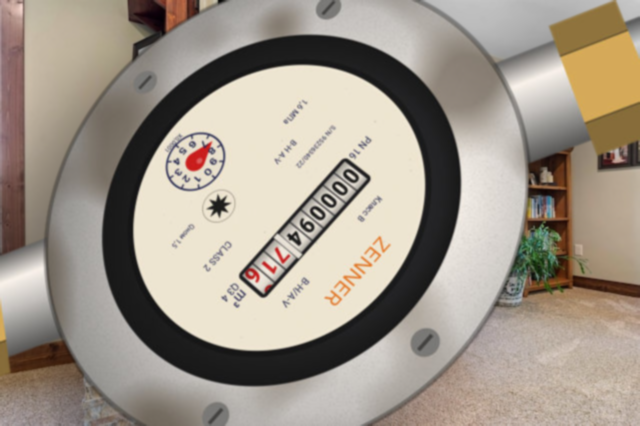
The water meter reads {"value": 94.7157, "unit": "m³"}
